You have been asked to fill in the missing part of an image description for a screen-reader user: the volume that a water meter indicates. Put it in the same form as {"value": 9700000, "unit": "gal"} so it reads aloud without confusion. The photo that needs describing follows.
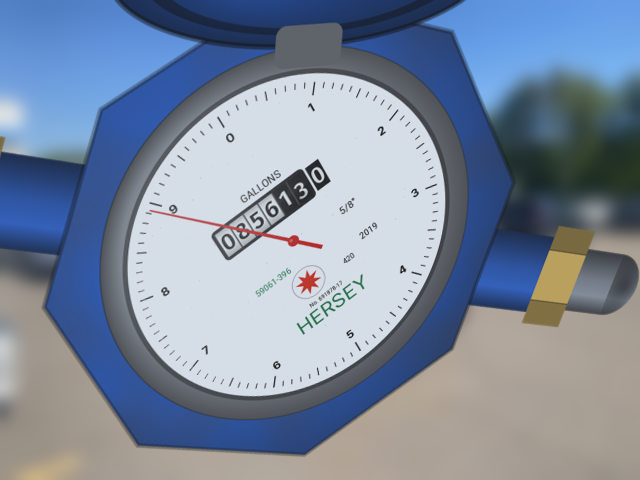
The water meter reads {"value": 856128.9, "unit": "gal"}
